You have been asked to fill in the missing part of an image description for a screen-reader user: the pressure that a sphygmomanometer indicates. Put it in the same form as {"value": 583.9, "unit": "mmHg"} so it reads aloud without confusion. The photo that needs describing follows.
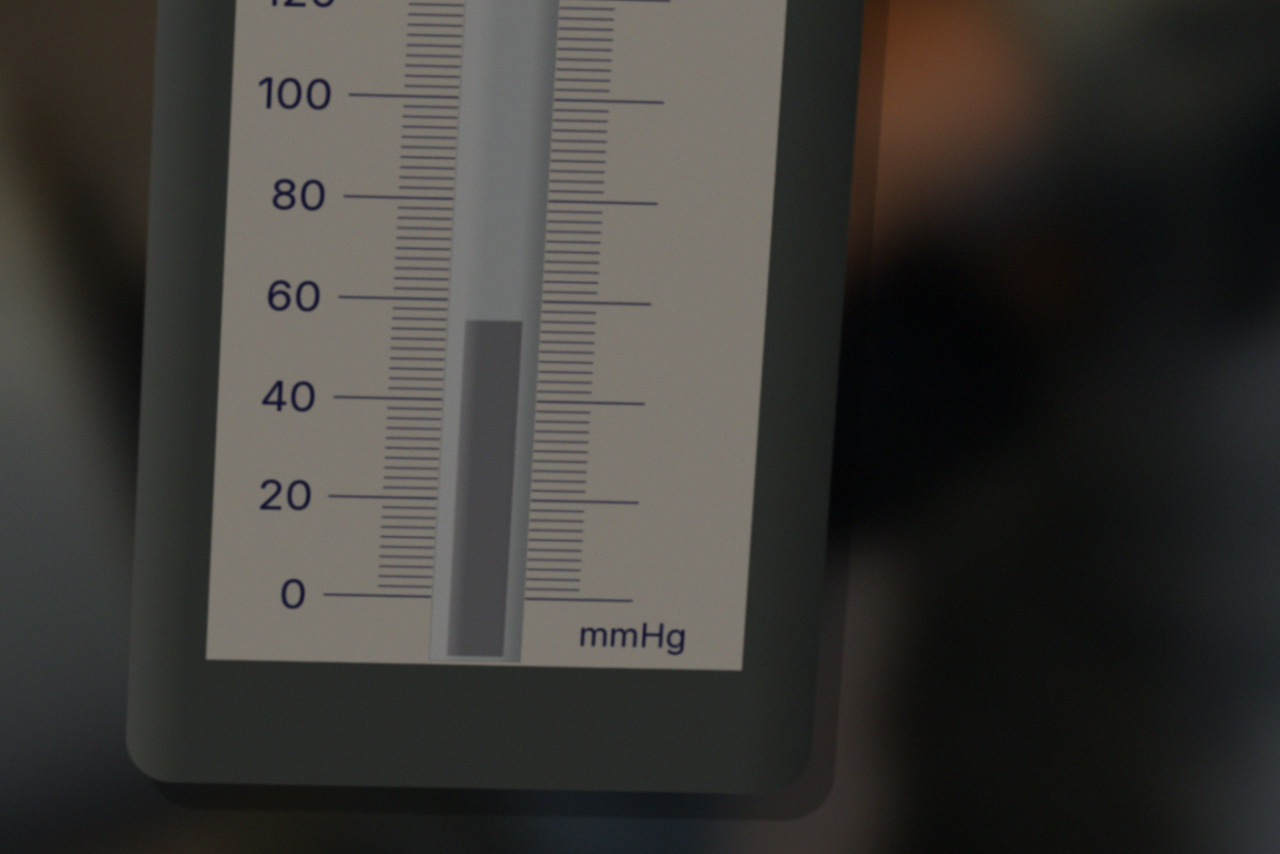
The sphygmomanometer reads {"value": 56, "unit": "mmHg"}
